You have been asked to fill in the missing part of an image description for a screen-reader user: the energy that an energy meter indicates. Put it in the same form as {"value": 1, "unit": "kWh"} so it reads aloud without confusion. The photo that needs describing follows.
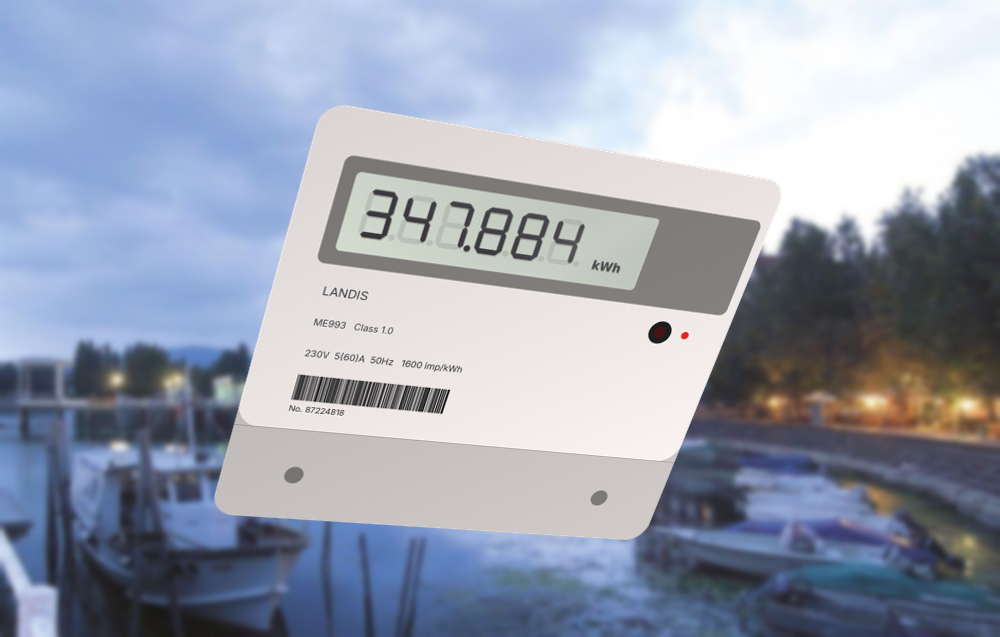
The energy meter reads {"value": 347.884, "unit": "kWh"}
